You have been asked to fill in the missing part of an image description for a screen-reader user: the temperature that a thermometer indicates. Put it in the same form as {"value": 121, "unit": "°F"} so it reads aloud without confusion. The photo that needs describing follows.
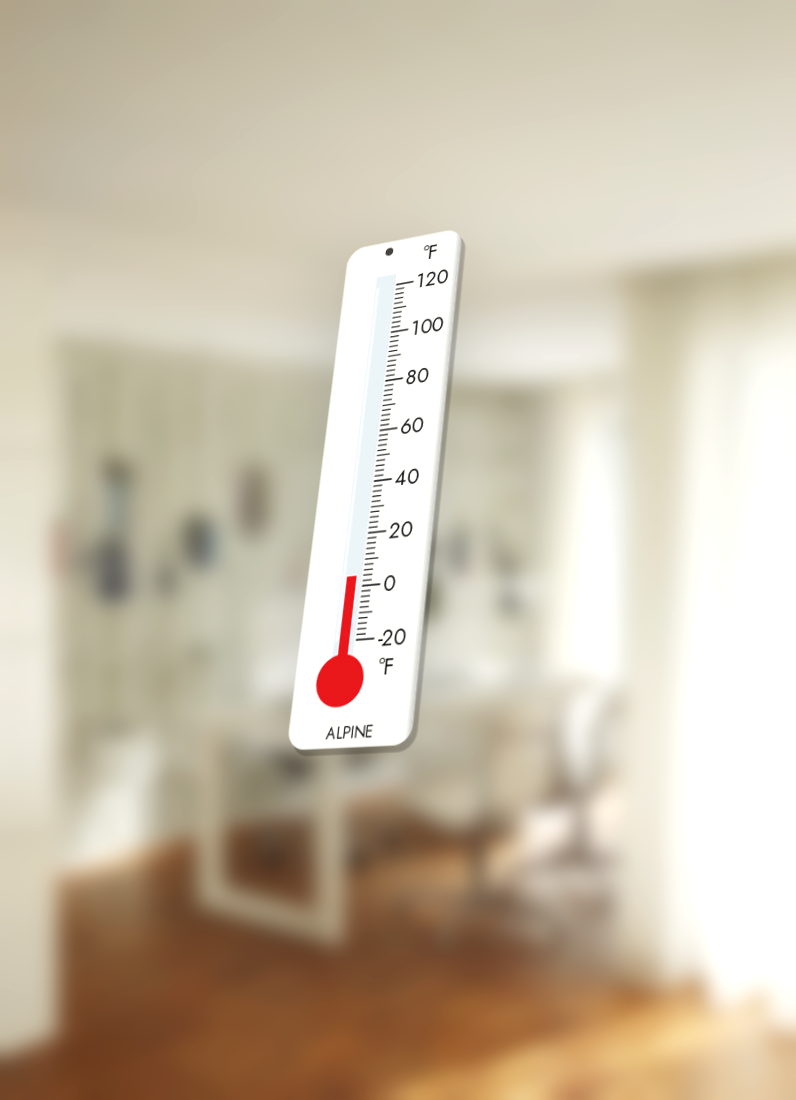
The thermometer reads {"value": 4, "unit": "°F"}
